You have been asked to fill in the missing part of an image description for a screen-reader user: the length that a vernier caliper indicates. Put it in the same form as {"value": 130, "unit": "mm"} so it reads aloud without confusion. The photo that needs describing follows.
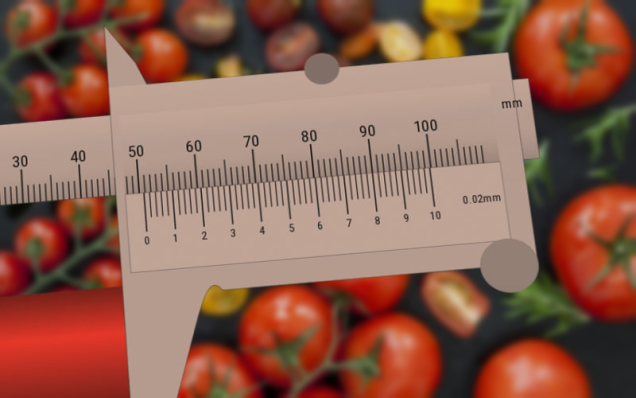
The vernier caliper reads {"value": 50.8, "unit": "mm"}
